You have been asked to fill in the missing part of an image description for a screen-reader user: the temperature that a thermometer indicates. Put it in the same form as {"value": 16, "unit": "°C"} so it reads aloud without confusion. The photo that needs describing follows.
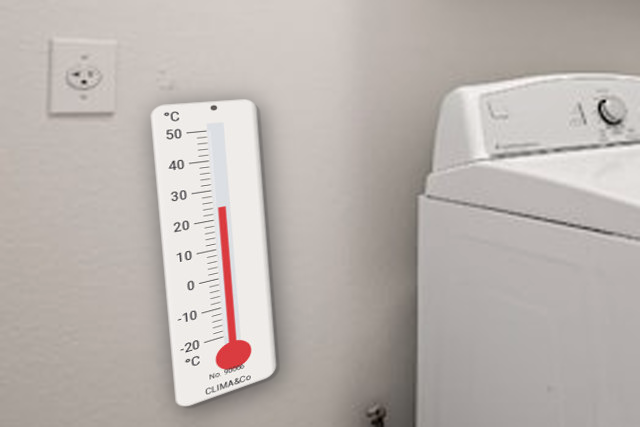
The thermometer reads {"value": 24, "unit": "°C"}
